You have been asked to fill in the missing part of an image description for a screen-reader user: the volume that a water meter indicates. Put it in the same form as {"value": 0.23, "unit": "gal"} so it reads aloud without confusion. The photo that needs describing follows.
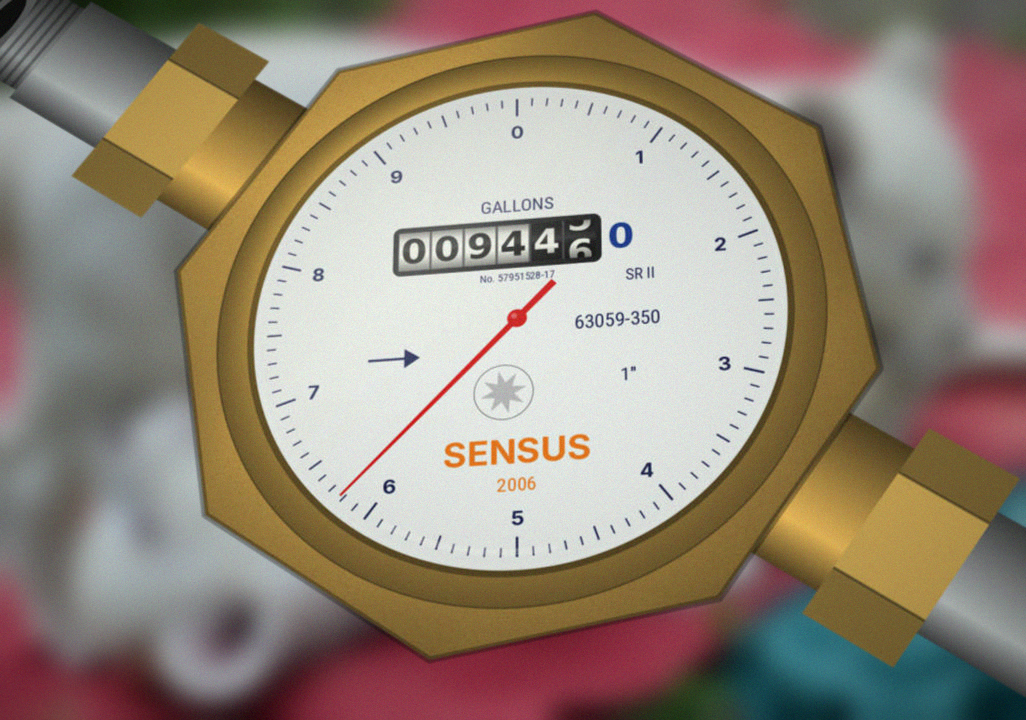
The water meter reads {"value": 94456.2, "unit": "gal"}
